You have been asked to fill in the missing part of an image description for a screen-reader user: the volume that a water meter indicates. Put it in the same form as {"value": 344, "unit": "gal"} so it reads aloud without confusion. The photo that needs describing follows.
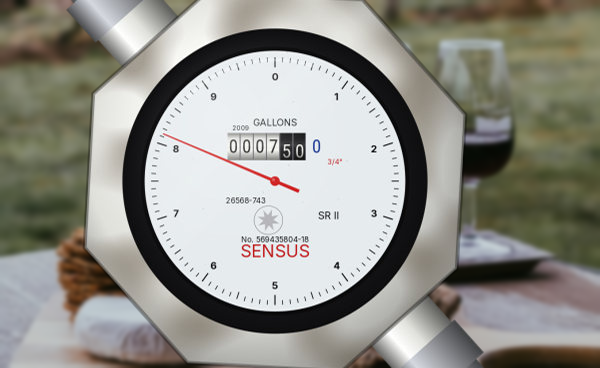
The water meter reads {"value": 7498.1, "unit": "gal"}
